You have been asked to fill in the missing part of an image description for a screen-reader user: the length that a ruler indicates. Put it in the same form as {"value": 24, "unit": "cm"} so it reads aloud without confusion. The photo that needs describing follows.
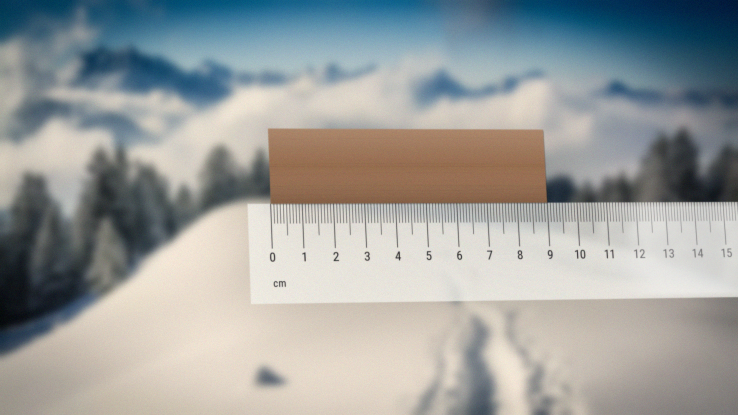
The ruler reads {"value": 9, "unit": "cm"}
